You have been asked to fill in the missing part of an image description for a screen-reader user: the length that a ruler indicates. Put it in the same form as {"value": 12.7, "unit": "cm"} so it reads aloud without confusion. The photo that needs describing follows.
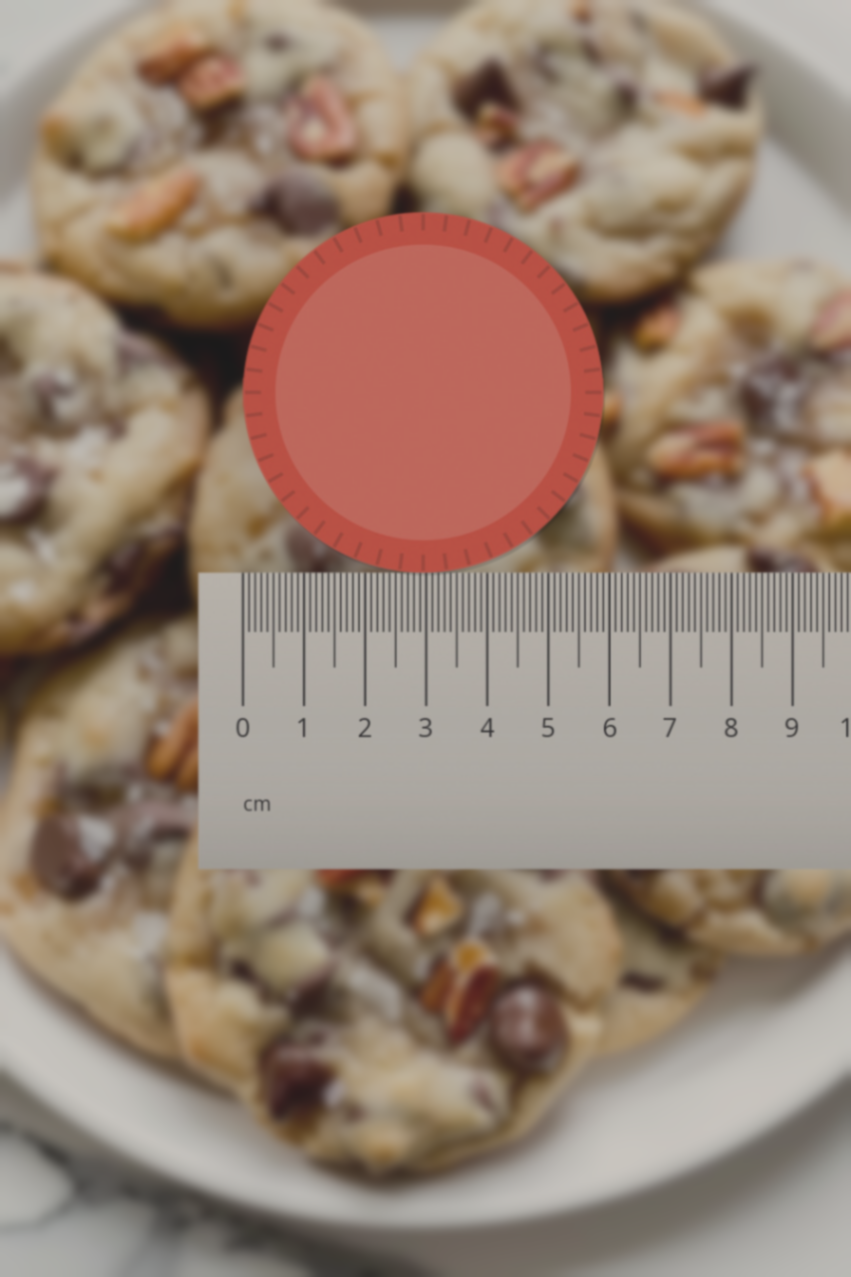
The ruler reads {"value": 5.9, "unit": "cm"}
